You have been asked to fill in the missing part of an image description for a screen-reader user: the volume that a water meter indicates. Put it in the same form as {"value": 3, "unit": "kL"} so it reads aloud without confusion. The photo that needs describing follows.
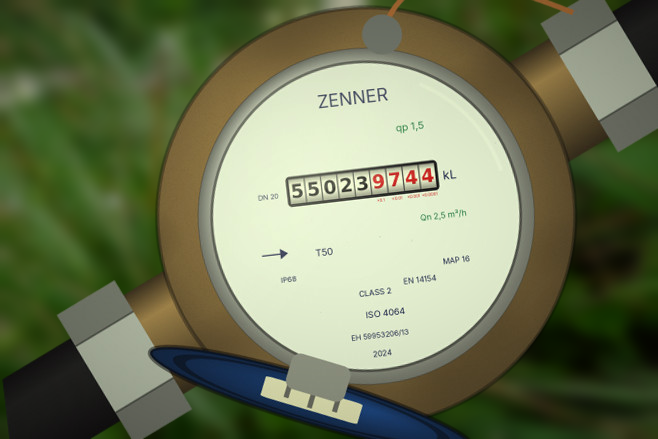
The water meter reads {"value": 55023.9744, "unit": "kL"}
